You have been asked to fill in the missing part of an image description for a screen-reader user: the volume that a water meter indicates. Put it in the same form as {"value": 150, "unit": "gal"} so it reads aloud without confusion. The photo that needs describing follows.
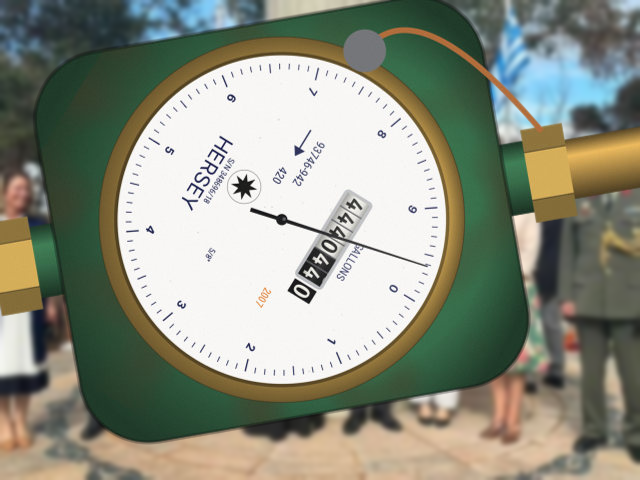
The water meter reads {"value": 4440439.6, "unit": "gal"}
